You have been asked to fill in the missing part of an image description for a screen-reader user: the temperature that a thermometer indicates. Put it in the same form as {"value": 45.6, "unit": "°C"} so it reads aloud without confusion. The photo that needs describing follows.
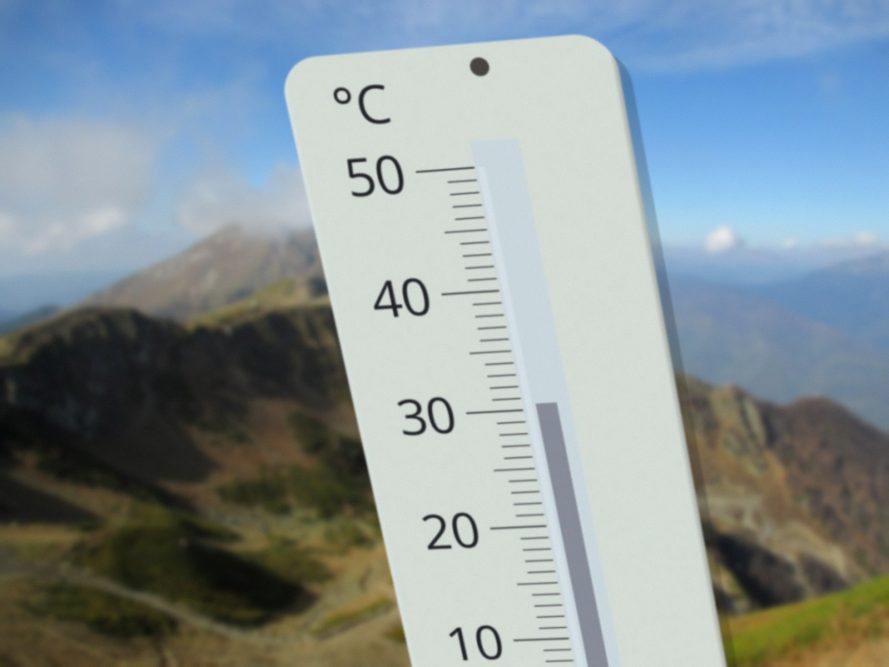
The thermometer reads {"value": 30.5, "unit": "°C"}
